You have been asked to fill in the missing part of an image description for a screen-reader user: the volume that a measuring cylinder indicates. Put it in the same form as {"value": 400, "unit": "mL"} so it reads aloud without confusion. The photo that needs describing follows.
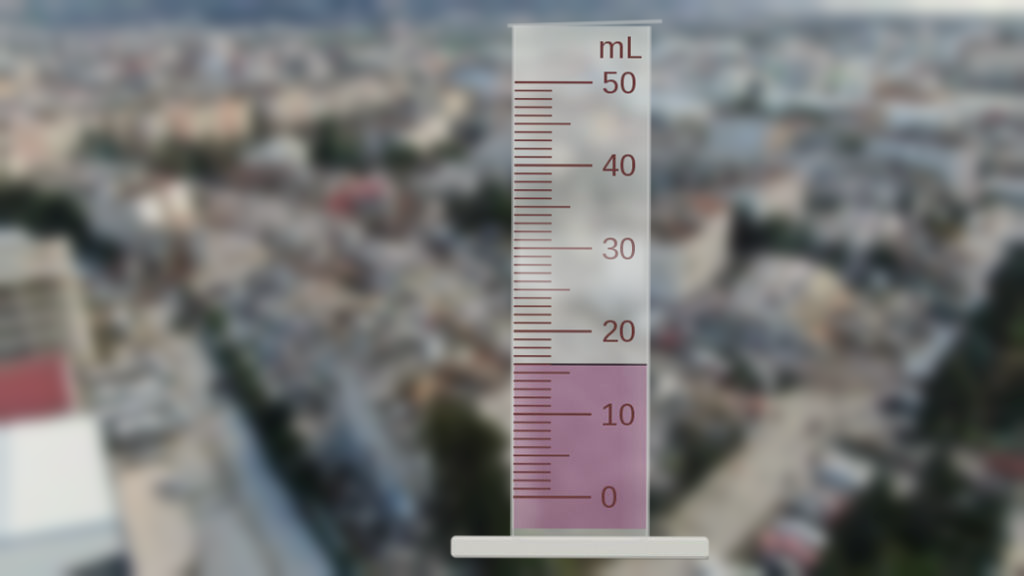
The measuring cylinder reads {"value": 16, "unit": "mL"}
